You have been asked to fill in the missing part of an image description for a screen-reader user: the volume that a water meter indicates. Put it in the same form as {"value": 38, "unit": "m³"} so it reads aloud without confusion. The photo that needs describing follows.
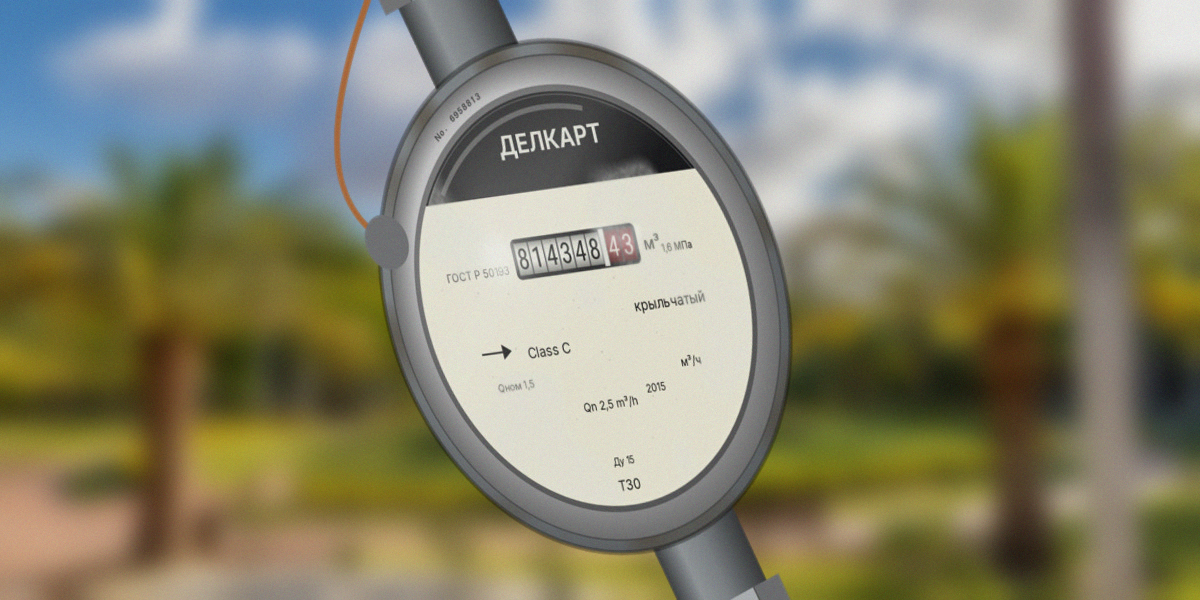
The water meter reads {"value": 814348.43, "unit": "m³"}
